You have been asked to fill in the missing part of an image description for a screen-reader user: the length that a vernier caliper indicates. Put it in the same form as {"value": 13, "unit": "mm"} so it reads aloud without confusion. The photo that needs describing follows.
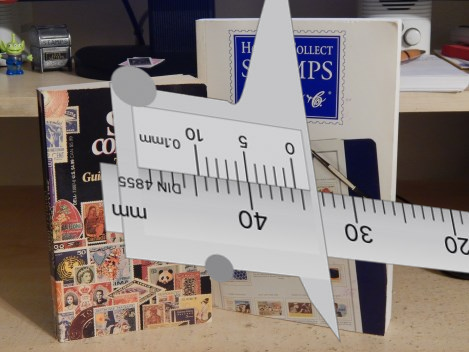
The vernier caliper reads {"value": 35.6, "unit": "mm"}
